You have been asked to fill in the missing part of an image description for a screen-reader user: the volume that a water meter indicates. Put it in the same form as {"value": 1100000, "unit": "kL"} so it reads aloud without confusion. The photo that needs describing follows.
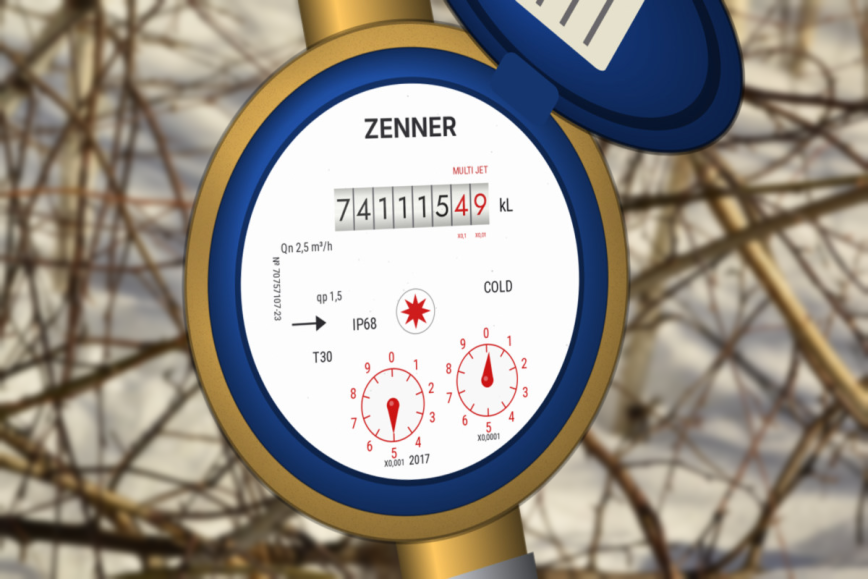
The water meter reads {"value": 741115.4950, "unit": "kL"}
